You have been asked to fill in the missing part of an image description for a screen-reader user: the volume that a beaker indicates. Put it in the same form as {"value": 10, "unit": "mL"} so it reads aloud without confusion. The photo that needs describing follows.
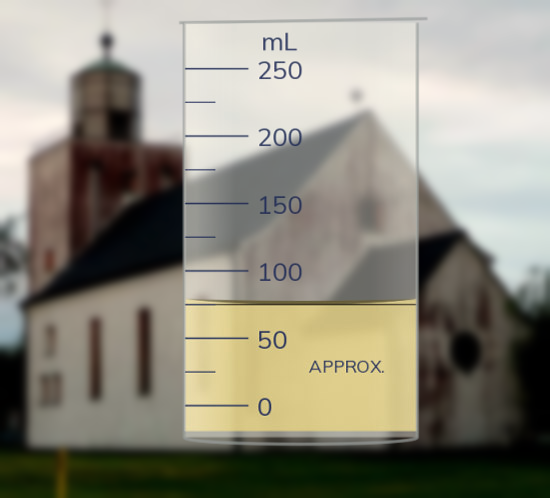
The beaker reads {"value": 75, "unit": "mL"}
